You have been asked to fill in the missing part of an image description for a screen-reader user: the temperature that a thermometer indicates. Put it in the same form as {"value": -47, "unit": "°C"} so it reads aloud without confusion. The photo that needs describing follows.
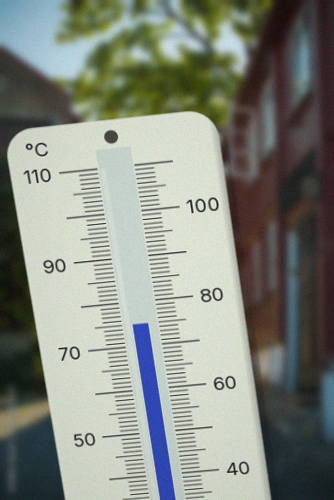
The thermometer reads {"value": 75, "unit": "°C"}
